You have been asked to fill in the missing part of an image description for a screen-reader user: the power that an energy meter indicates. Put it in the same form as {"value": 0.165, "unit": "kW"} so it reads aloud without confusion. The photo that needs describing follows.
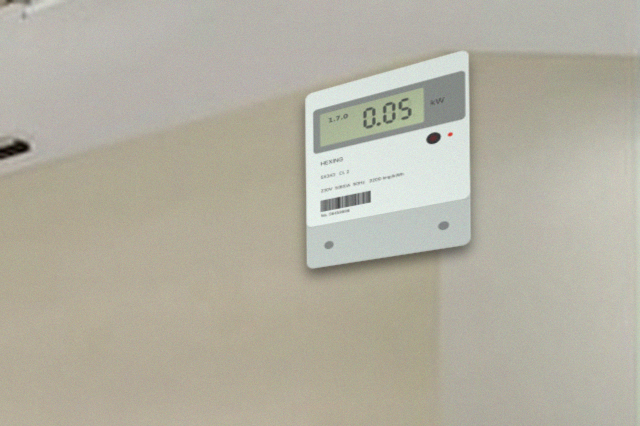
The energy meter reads {"value": 0.05, "unit": "kW"}
